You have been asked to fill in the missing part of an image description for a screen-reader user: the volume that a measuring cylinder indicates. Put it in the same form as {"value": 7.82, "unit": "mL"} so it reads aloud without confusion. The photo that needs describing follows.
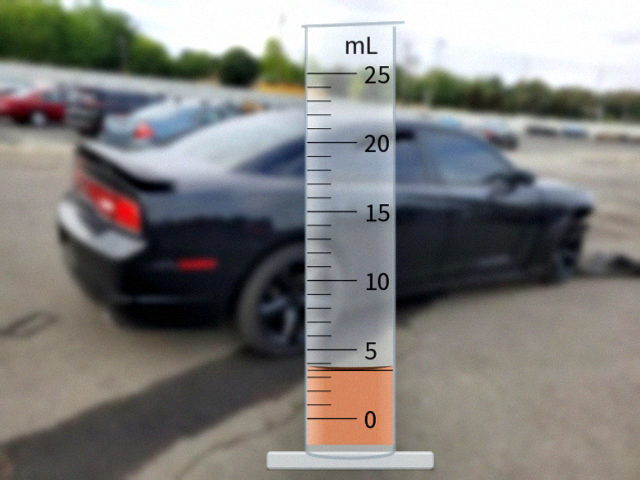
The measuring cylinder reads {"value": 3.5, "unit": "mL"}
